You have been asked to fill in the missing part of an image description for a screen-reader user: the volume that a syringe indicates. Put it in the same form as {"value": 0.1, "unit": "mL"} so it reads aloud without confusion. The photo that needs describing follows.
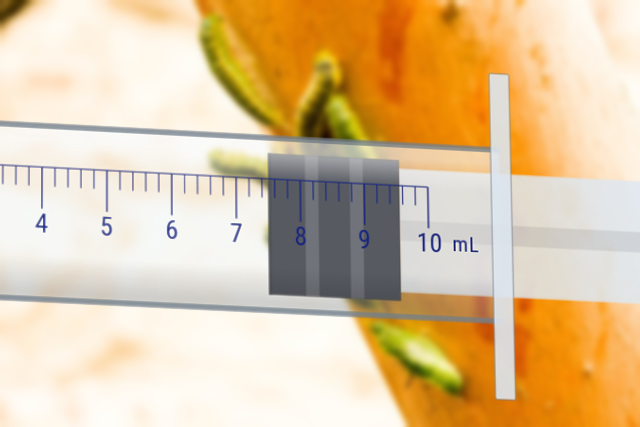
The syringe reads {"value": 7.5, "unit": "mL"}
